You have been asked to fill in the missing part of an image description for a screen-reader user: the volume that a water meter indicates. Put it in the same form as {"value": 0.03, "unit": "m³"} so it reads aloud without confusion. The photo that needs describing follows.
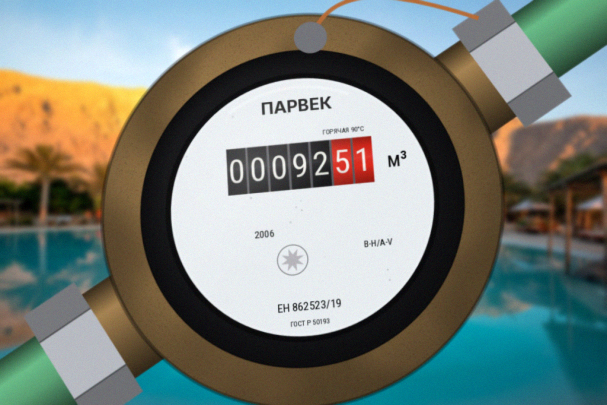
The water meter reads {"value": 92.51, "unit": "m³"}
